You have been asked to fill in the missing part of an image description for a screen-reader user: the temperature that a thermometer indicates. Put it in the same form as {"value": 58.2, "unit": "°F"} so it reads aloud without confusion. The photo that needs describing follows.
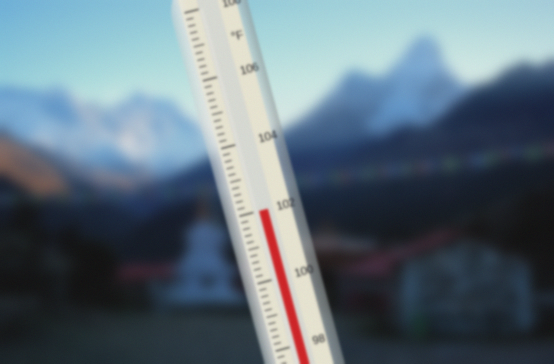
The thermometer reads {"value": 102, "unit": "°F"}
